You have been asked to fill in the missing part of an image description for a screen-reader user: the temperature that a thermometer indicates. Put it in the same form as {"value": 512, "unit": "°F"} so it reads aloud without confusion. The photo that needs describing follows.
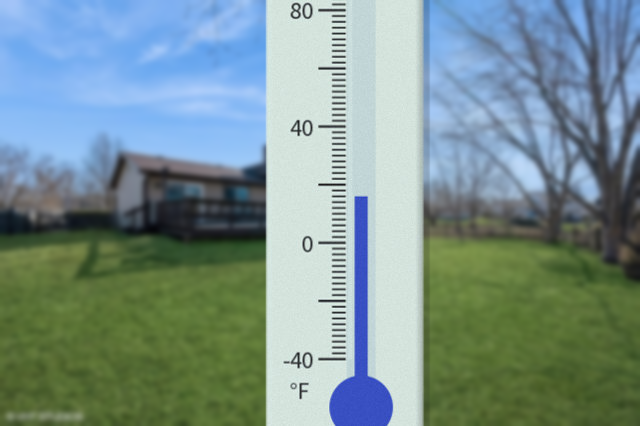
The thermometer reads {"value": 16, "unit": "°F"}
